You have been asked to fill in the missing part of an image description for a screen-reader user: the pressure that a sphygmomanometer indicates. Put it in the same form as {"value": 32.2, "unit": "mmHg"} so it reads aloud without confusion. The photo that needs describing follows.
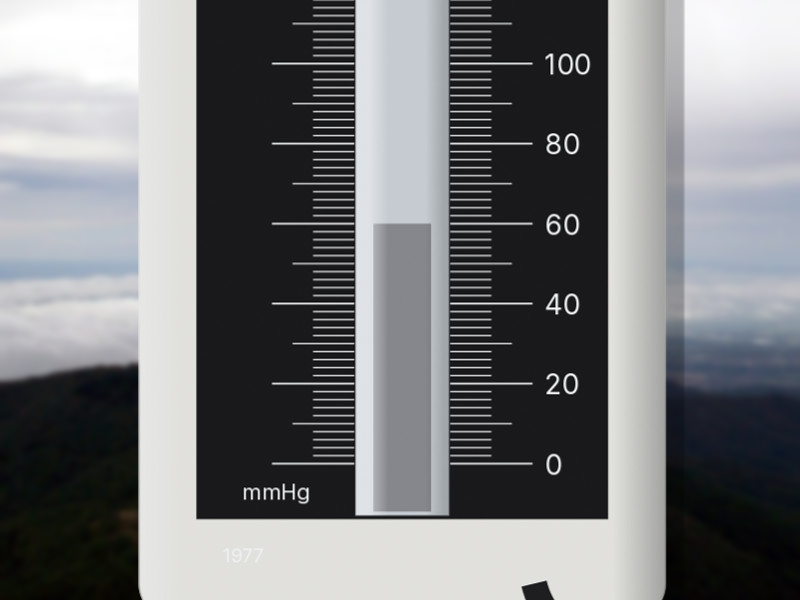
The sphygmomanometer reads {"value": 60, "unit": "mmHg"}
